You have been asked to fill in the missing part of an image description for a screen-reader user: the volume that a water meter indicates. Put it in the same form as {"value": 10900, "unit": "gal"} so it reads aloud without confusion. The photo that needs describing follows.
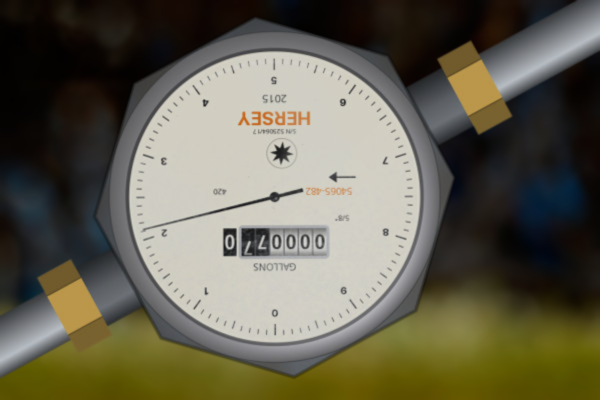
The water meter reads {"value": 772.1, "unit": "gal"}
